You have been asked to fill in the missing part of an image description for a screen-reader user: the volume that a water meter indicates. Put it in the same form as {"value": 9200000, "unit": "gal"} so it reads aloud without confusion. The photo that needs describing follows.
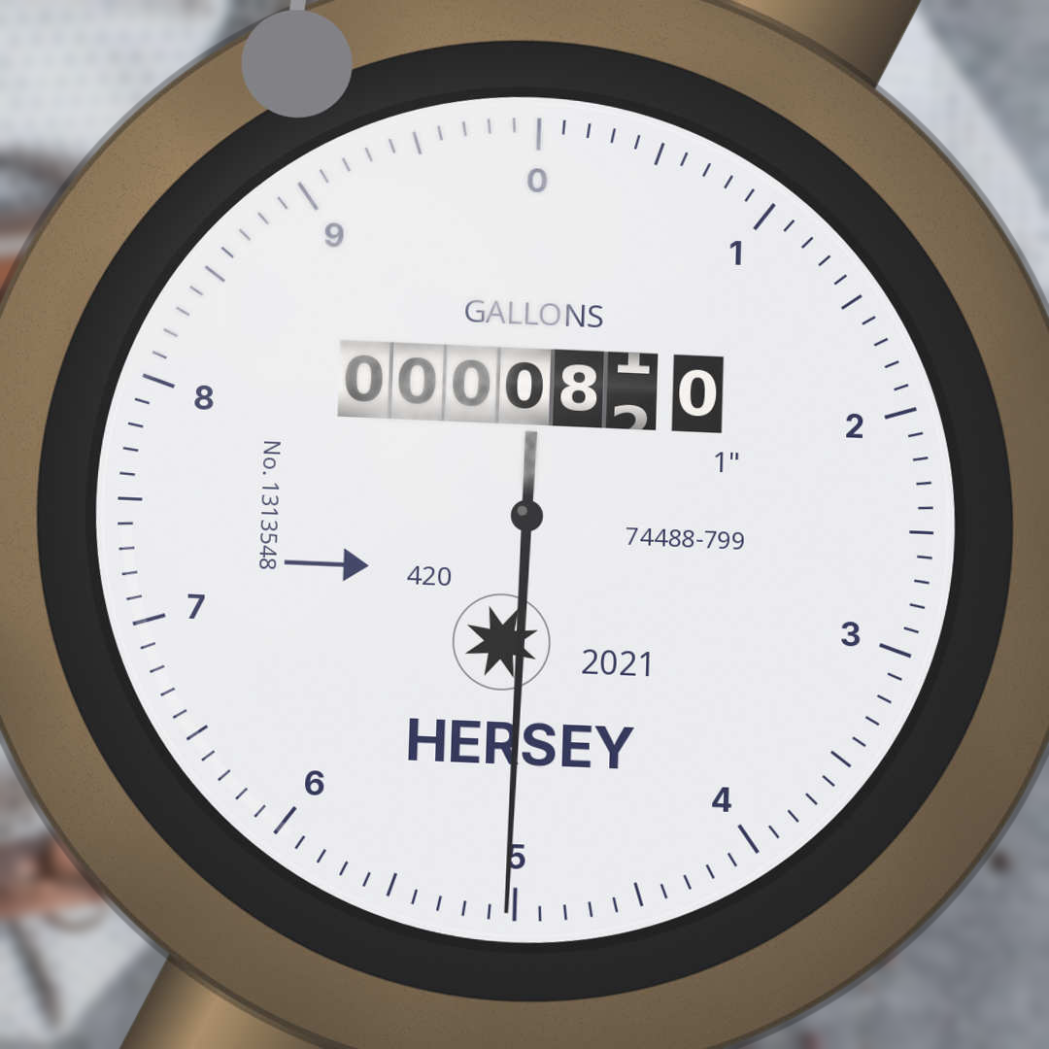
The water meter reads {"value": 815.0, "unit": "gal"}
